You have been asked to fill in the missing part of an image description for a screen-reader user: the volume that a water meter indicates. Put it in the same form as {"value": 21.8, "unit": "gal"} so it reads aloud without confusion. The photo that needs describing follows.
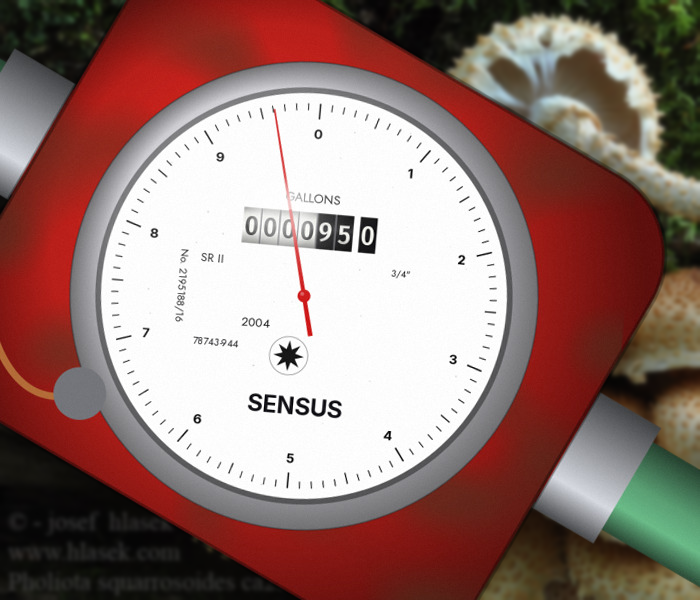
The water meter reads {"value": 949.6, "unit": "gal"}
